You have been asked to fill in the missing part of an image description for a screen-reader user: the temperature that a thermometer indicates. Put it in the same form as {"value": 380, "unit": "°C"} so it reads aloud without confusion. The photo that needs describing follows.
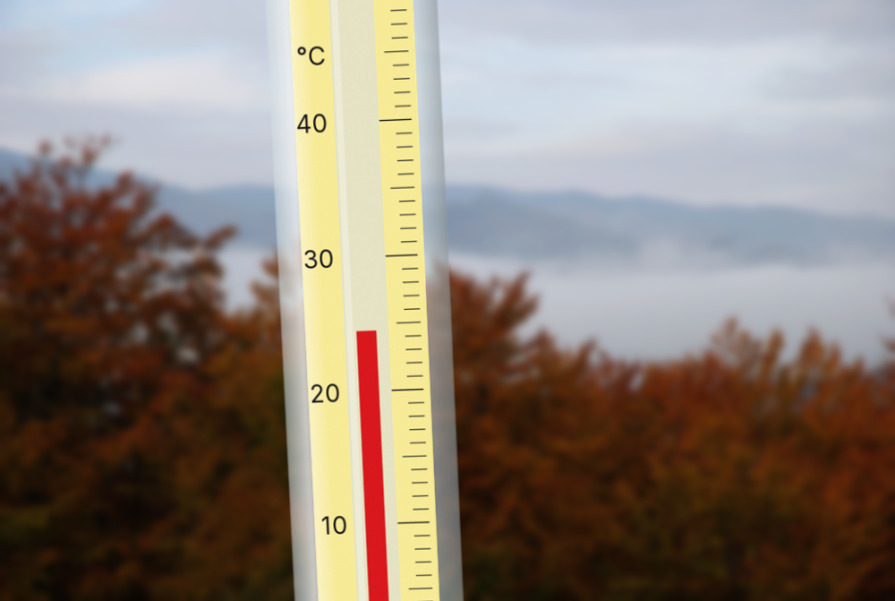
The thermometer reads {"value": 24.5, "unit": "°C"}
